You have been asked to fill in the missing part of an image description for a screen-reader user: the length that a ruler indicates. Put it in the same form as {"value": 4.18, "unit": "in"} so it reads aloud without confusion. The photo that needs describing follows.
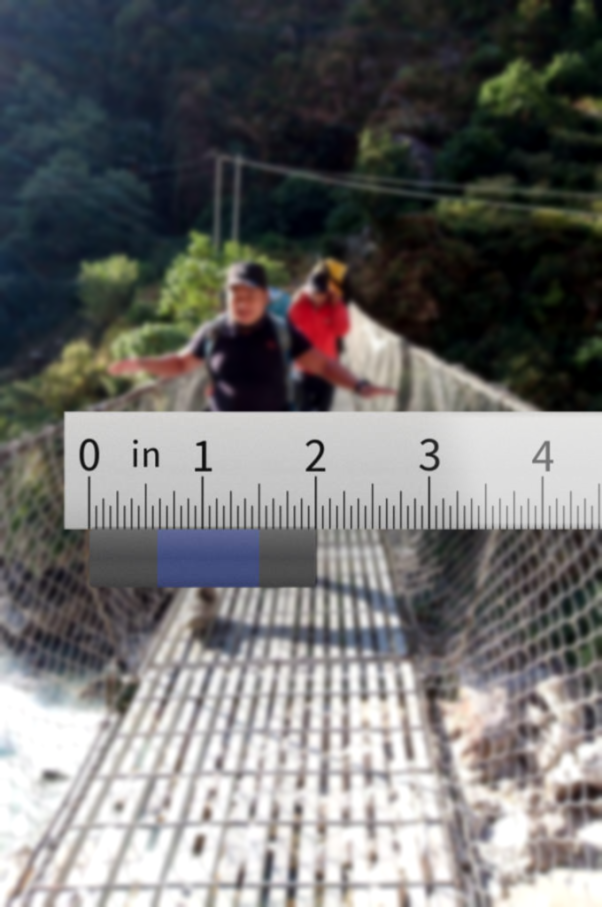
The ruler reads {"value": 2, "unit": "in"}
